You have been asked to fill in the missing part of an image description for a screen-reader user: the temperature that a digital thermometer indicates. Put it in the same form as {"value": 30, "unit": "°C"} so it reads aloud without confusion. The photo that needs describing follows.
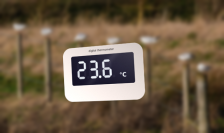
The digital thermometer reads {"value": 23.6, "unit": "°C"}
